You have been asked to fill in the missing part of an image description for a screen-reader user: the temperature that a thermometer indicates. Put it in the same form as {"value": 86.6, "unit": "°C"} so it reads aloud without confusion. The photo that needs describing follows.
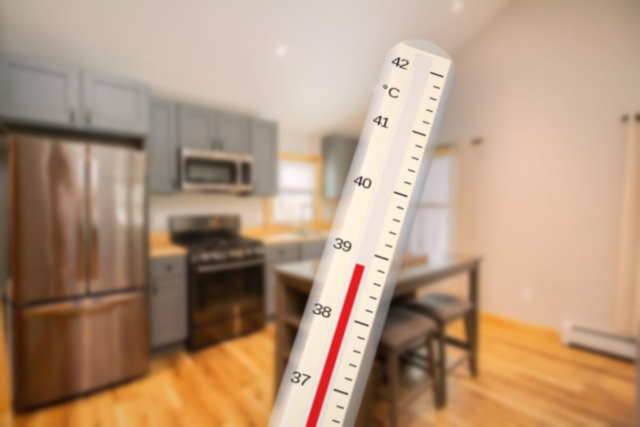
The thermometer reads {"value": 38.8, "unit": "°C"}
